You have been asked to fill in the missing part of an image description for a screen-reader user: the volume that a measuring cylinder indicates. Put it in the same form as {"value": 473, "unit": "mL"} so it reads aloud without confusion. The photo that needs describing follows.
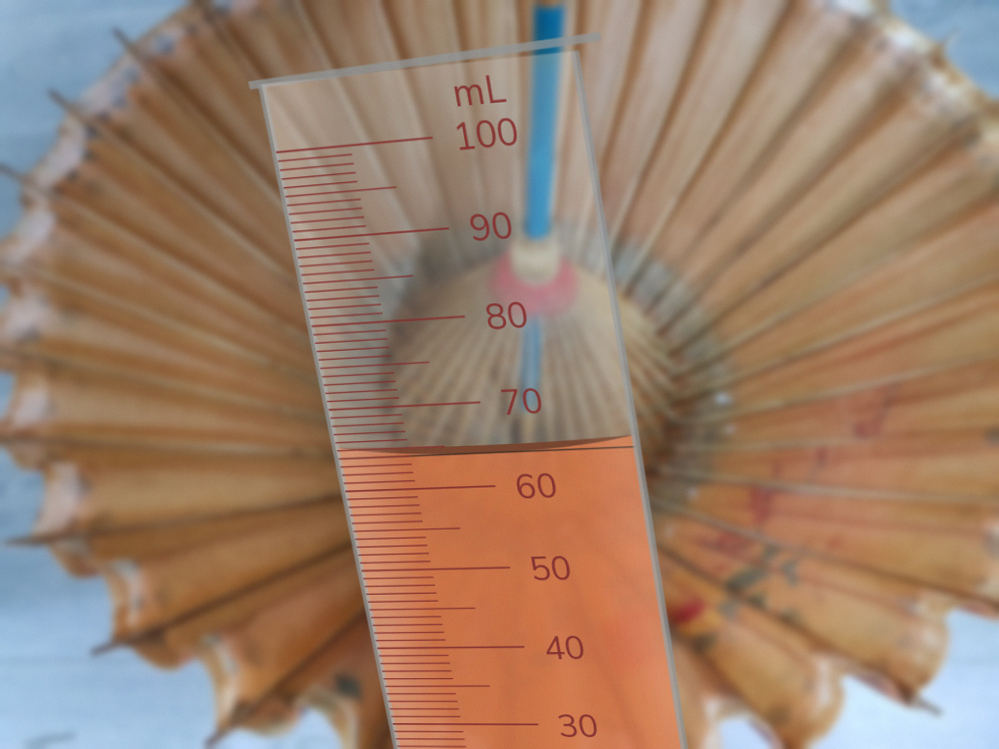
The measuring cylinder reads {"value": 64, "unit": "mL"}
